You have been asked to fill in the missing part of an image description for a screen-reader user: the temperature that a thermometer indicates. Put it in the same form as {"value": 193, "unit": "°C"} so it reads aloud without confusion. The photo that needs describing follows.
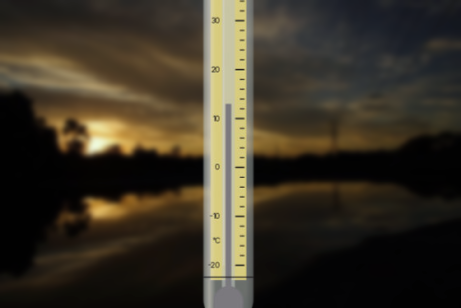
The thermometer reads {"value": 13, "unit": "°C"}
